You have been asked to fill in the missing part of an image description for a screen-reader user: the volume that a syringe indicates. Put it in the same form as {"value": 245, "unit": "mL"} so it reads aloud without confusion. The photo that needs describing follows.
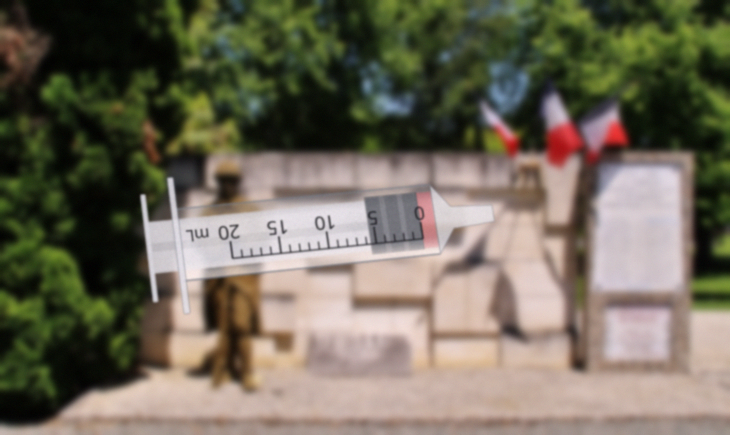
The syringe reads {"value": 0, "unit": "mL"}
